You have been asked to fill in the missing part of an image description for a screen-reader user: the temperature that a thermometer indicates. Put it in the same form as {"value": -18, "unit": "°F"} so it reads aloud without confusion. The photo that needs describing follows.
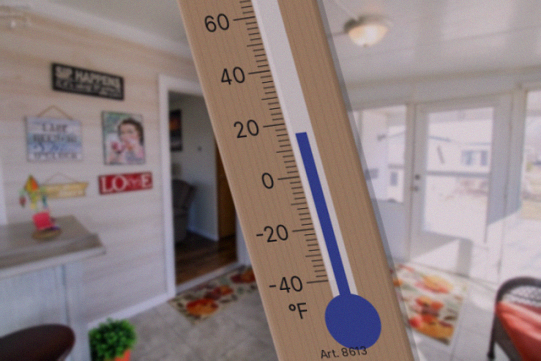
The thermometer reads {"value": 16, "unit": "°F"}
